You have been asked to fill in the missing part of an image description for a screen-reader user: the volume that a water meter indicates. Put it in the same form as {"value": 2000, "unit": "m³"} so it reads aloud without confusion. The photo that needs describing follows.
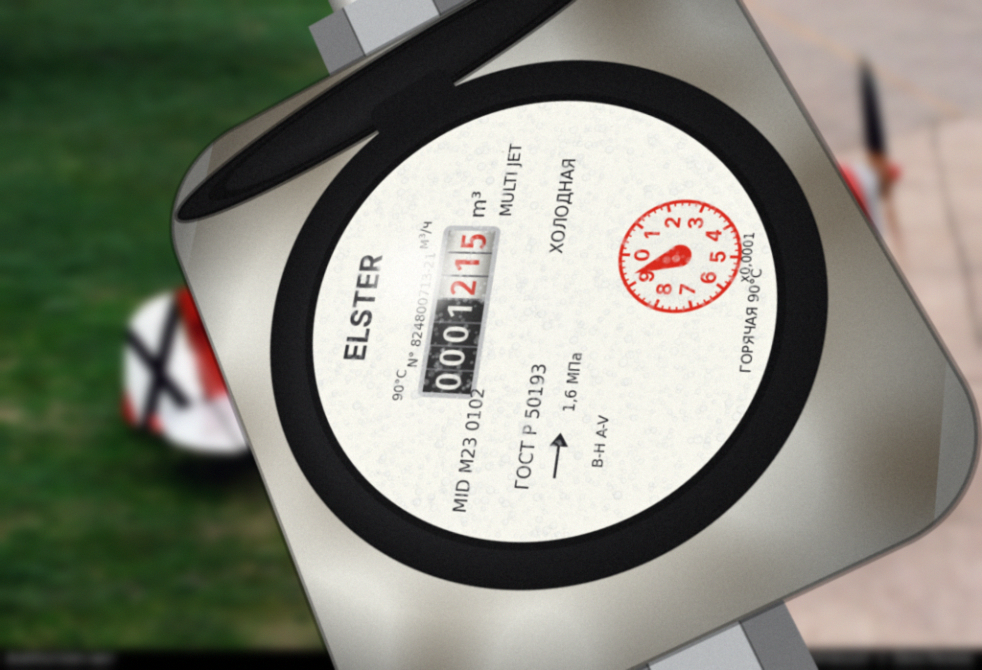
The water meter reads {"value": 1.2149, "unit": "m³"}
